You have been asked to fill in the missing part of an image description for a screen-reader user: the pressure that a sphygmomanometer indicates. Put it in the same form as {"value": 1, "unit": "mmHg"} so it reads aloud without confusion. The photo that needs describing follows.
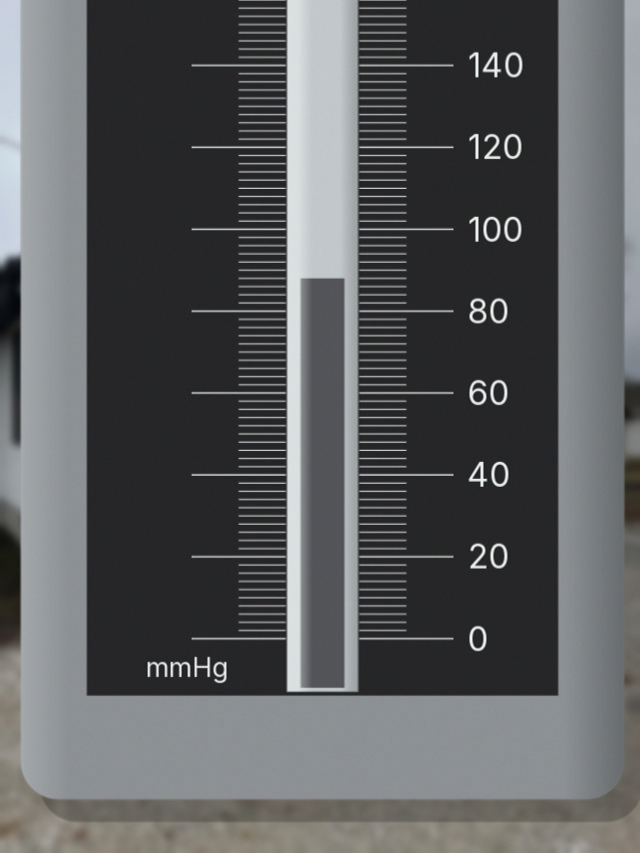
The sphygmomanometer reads {"value": 88, "unit": "mmHg"}
